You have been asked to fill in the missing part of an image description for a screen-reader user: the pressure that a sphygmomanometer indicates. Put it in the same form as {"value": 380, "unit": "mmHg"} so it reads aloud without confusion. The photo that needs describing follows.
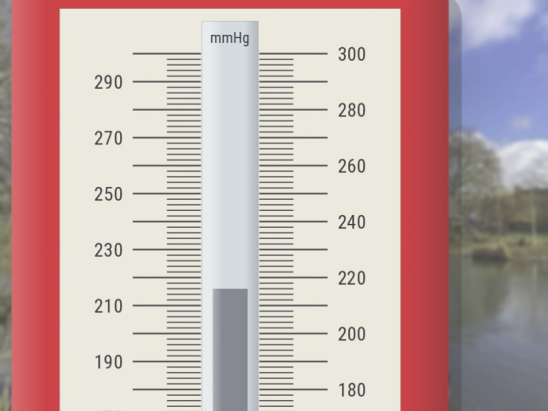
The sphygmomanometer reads {"value": 216, "unit": "mmHg"}
